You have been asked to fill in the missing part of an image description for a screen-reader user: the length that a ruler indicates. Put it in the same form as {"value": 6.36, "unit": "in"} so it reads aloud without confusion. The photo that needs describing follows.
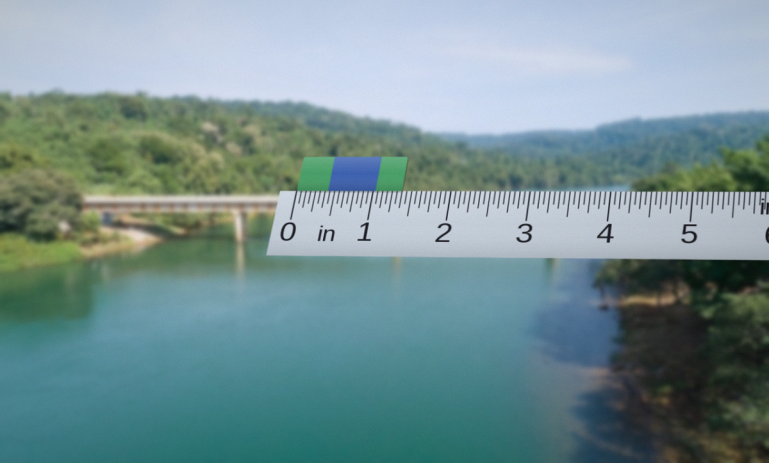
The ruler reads {"value": 1.375, "unit": "in"}
